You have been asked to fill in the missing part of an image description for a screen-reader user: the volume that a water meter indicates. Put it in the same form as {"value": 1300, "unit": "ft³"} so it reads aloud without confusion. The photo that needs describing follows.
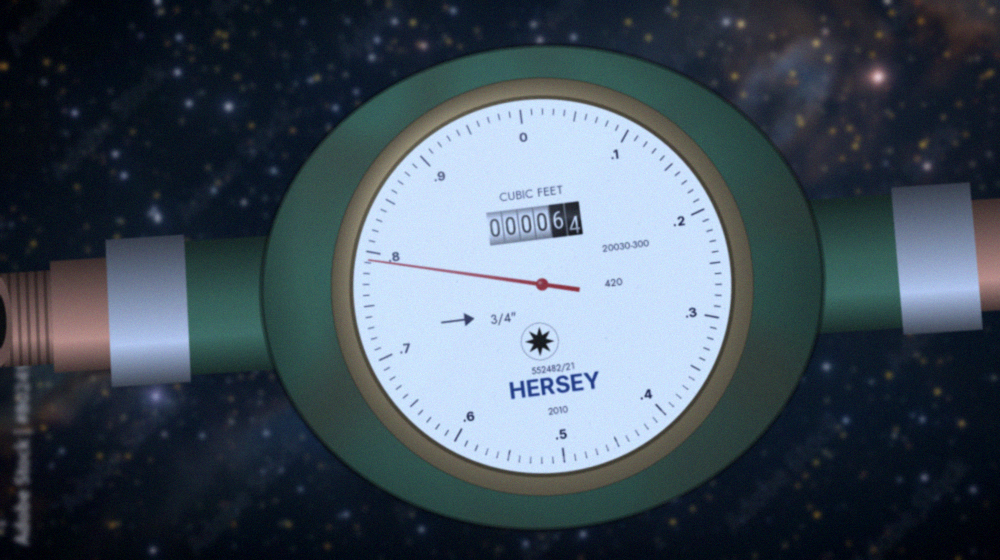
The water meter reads {"value": 63.79, "unit": "ft³"}
